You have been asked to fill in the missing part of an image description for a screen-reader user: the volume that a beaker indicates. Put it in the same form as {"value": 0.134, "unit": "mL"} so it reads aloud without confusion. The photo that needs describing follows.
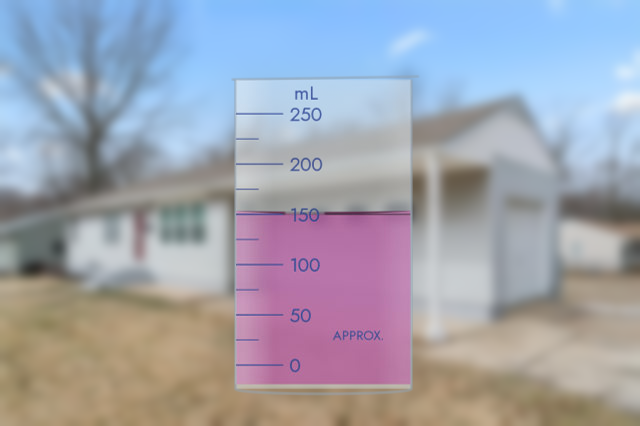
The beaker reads {"value": 150, "unit": "mL"}
